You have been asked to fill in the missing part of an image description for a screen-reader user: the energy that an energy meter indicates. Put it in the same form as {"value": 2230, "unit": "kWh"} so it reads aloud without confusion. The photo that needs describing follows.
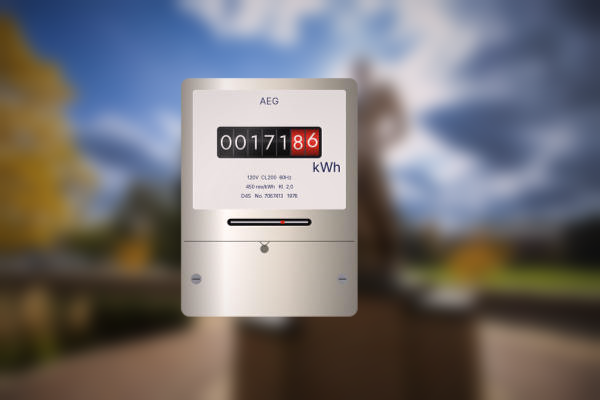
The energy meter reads {"value": 171.86, "unit": "kWh"}
